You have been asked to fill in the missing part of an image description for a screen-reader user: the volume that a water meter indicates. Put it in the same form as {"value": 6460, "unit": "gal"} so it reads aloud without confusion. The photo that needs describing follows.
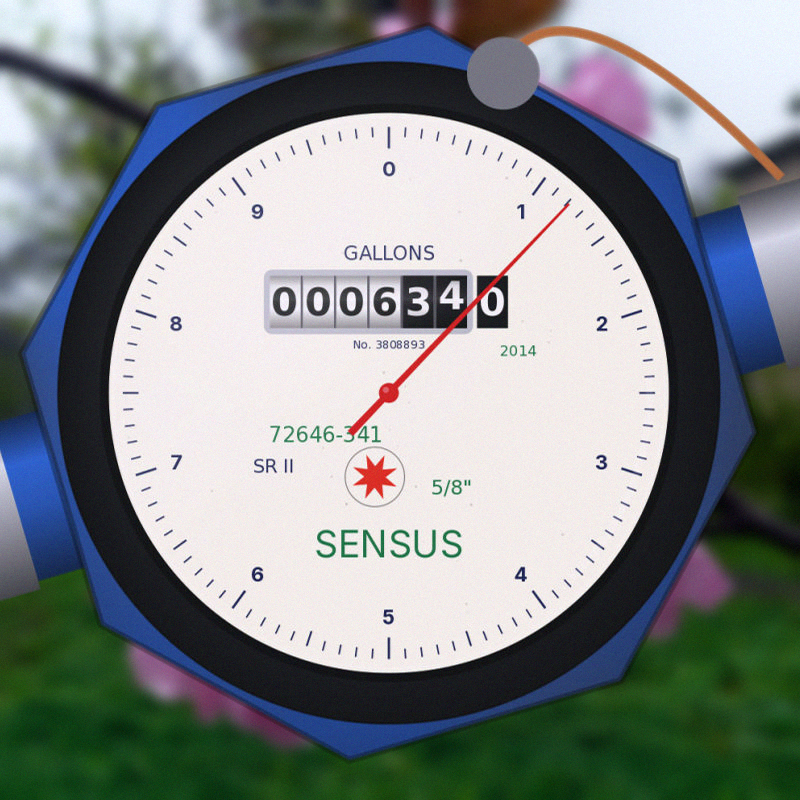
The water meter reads {"value": 6341.2, "unit": "gal"}
